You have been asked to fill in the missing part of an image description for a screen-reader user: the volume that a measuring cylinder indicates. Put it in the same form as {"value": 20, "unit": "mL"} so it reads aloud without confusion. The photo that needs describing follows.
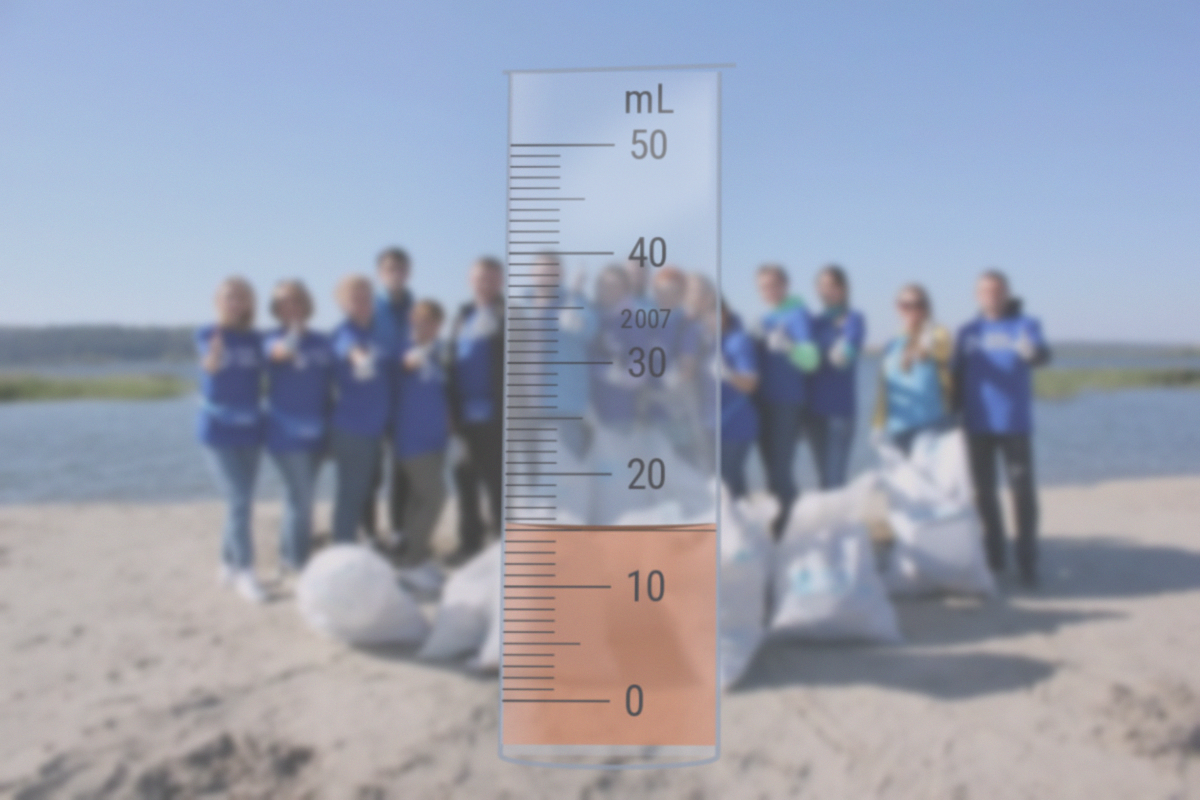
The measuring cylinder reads {"value": 15, "unit": "mL"}
